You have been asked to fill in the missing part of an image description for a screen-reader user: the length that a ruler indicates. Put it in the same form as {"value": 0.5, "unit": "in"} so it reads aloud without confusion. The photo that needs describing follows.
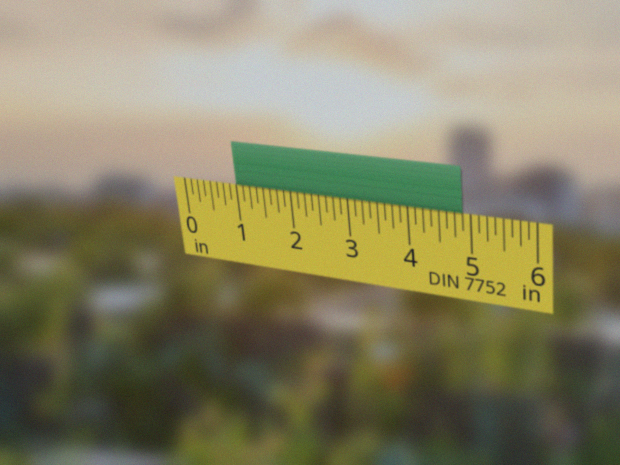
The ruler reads {"value": 3.875, "unit": "in"}
